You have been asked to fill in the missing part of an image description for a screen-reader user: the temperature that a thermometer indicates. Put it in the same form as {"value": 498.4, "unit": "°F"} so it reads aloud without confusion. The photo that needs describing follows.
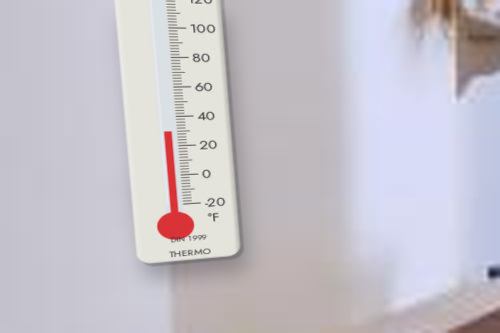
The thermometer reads {"value": 30, "unit": "°F"}
